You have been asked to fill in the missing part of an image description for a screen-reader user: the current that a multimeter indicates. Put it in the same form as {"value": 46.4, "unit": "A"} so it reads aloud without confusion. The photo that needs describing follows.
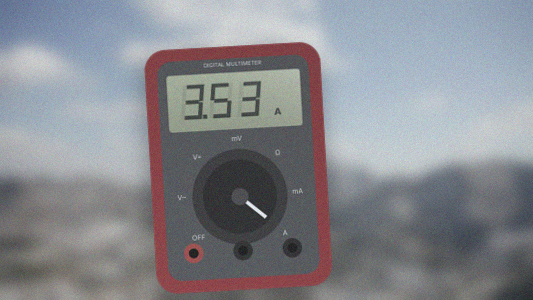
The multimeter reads {"value": 3.53, "unit": "A"}
